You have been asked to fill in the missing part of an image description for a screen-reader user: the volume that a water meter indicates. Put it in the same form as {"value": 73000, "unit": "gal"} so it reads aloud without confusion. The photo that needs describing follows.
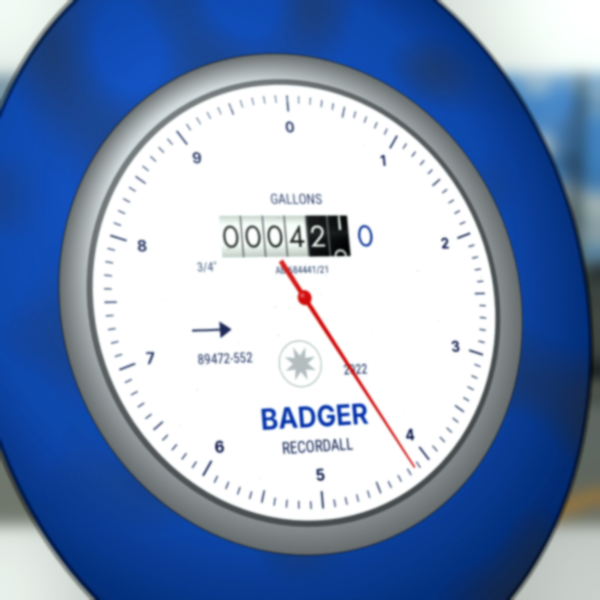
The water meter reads {"value": 4214.1, "unit": "gal"}
